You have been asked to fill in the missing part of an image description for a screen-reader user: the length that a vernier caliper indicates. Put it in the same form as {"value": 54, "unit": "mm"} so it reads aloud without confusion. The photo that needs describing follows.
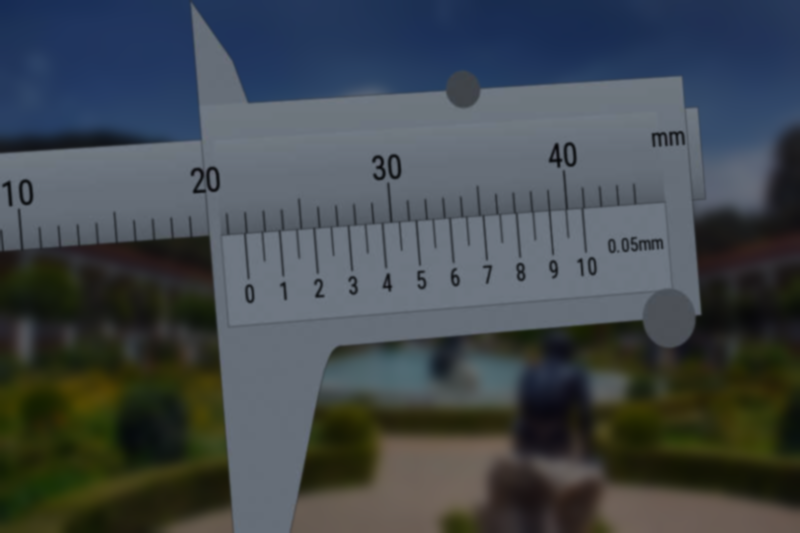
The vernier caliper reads {"value": 21.9, "unit": "mm"}
